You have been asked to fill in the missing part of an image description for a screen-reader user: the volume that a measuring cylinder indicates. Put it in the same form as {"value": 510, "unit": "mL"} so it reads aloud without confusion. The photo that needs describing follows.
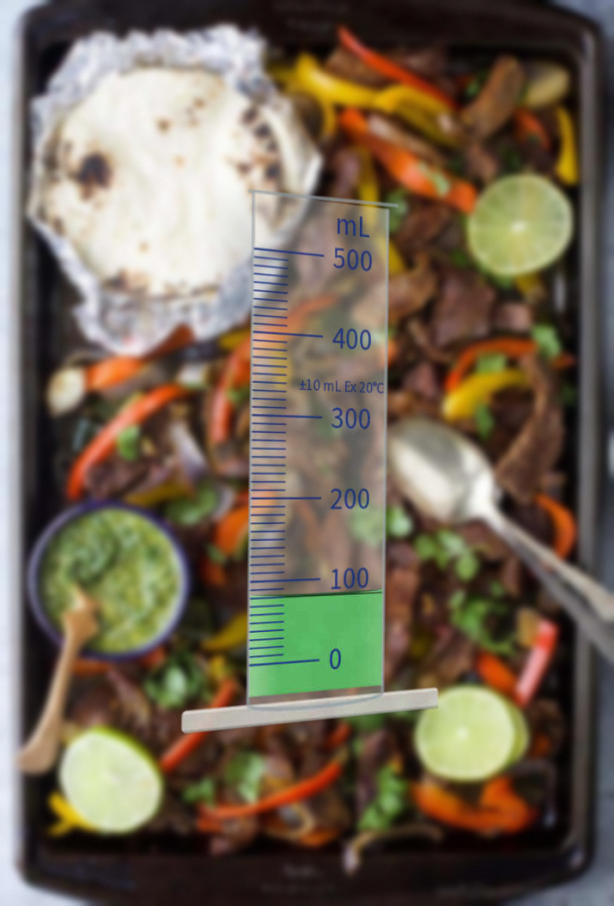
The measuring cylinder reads {"value": 80, "unit": "mL"}
